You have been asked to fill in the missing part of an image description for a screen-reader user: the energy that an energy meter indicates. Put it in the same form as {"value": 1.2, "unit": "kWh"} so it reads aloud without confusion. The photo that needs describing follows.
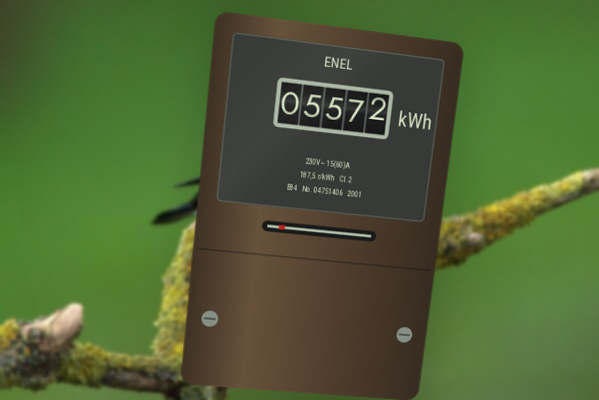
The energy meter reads {"value": 5572, "unit": "kWh"}
